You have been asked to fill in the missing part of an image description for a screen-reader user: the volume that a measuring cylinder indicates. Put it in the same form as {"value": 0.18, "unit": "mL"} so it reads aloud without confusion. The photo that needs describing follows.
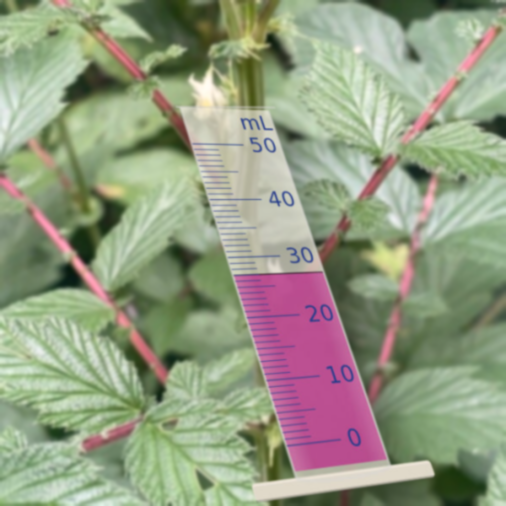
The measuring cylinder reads {"value": 27, "unit": "mL"}
